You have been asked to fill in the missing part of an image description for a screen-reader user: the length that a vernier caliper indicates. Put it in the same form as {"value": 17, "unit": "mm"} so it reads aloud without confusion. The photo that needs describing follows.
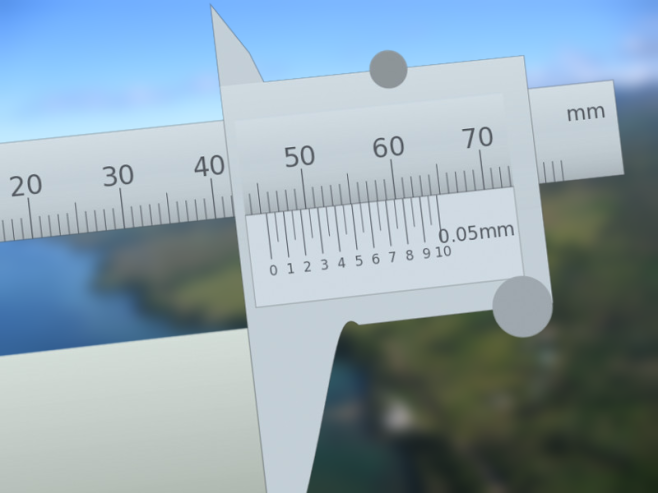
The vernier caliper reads {"value": 45.6, "unit": "mm"}
